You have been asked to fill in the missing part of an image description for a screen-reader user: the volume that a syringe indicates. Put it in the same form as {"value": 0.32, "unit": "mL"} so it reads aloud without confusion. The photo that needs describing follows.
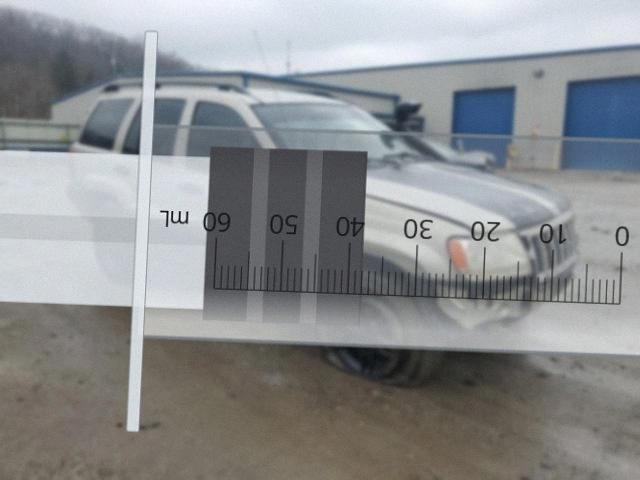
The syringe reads {"value": 38, "unit": "mL"}
